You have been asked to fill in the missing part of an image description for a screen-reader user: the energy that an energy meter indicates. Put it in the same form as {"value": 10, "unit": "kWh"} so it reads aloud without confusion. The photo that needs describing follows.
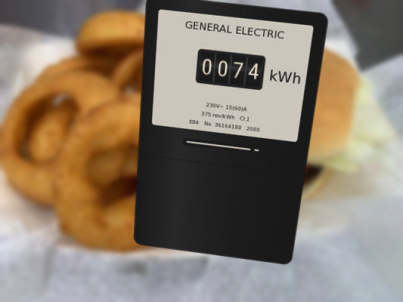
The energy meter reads {"value": 74, "unit": "kWh"}
